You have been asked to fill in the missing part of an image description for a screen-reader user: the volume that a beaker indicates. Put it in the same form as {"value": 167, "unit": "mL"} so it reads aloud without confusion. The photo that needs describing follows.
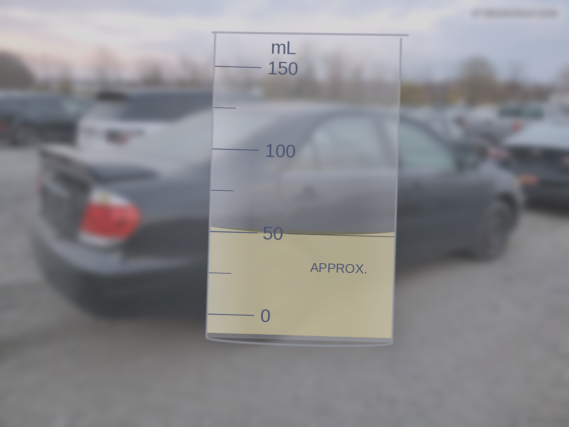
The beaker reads {"value": 50, "unit": "mL"}
